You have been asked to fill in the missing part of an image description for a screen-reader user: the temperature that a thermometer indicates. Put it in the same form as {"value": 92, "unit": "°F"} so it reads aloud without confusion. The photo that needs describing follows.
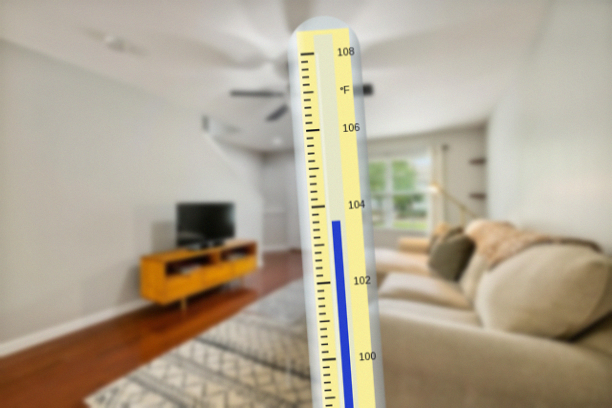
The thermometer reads {"value": 103.6, "unit": "°F"}
